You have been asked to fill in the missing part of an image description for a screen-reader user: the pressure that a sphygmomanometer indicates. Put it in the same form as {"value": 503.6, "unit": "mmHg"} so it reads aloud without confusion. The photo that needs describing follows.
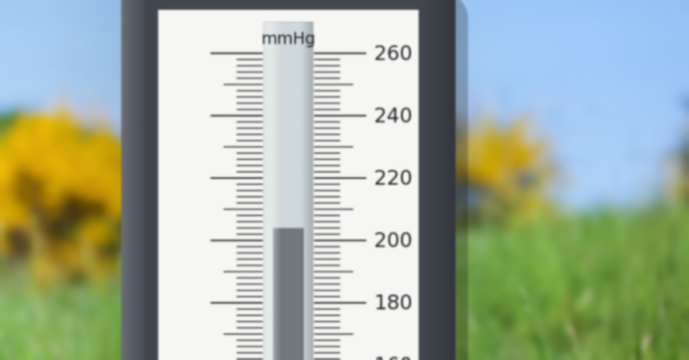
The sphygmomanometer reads {"value": 204, "unit": "mmHg"}
